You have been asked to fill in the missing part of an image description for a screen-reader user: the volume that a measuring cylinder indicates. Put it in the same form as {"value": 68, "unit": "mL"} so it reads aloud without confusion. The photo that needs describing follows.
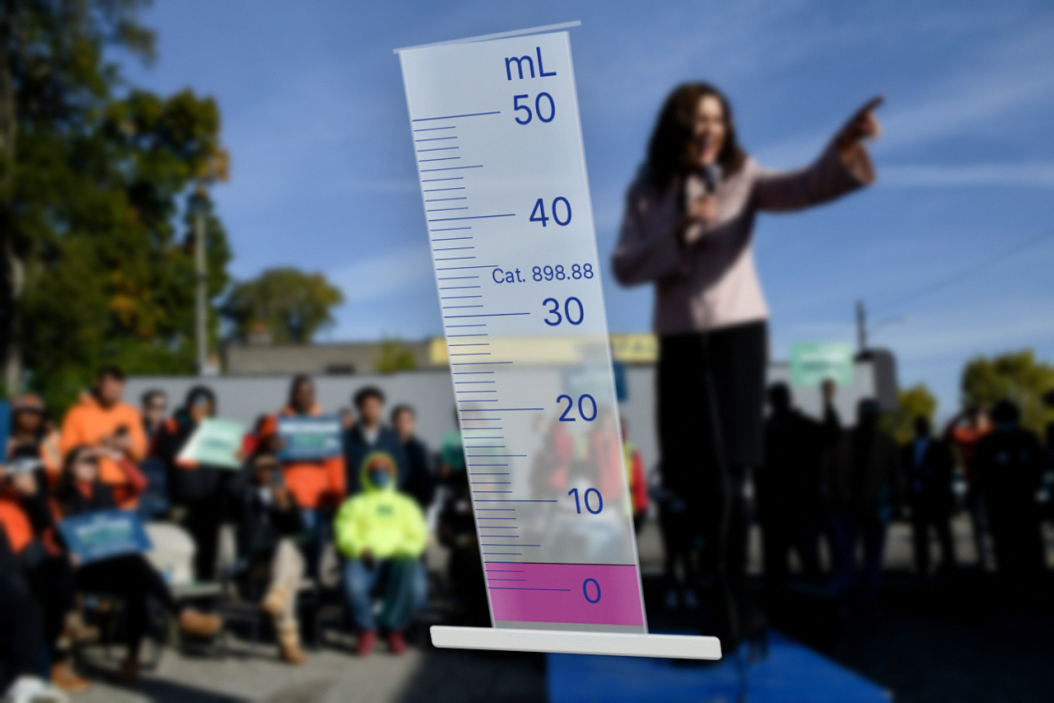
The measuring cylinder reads {"value": 3, "unit": "mL"}
